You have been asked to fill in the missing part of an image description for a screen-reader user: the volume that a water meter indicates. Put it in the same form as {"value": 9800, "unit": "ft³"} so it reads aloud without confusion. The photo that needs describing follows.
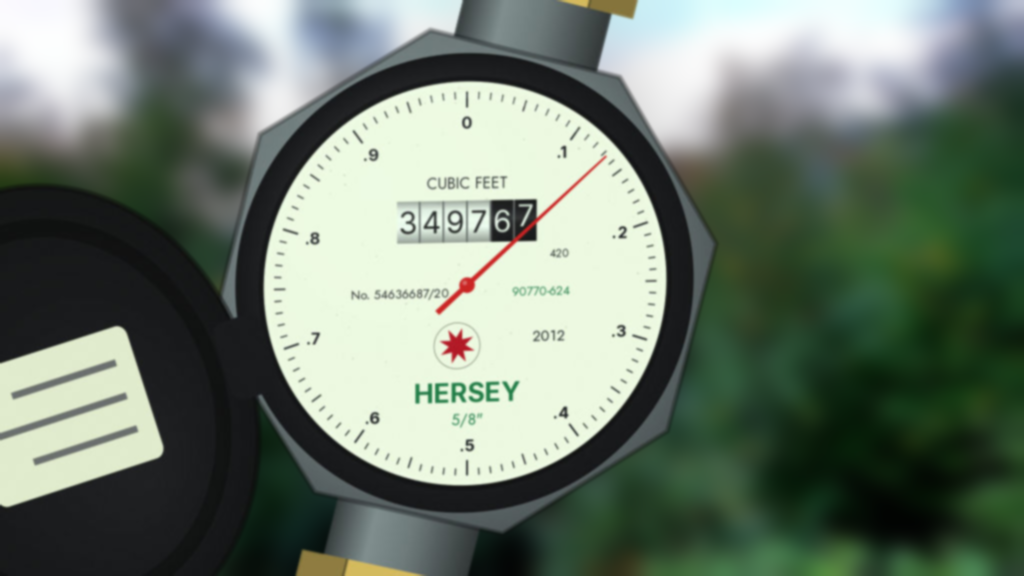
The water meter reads {"value": 349767.13, "unit": "ft³"}
